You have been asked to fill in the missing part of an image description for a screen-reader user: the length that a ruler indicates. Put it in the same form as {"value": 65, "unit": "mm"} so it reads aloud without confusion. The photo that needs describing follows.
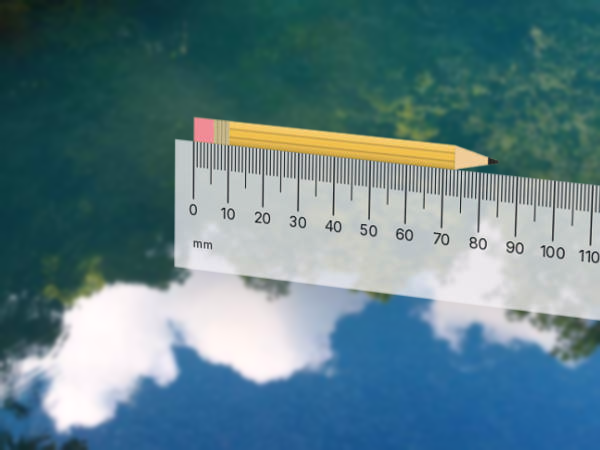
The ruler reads {"value": 85, "unit": "mm"}
